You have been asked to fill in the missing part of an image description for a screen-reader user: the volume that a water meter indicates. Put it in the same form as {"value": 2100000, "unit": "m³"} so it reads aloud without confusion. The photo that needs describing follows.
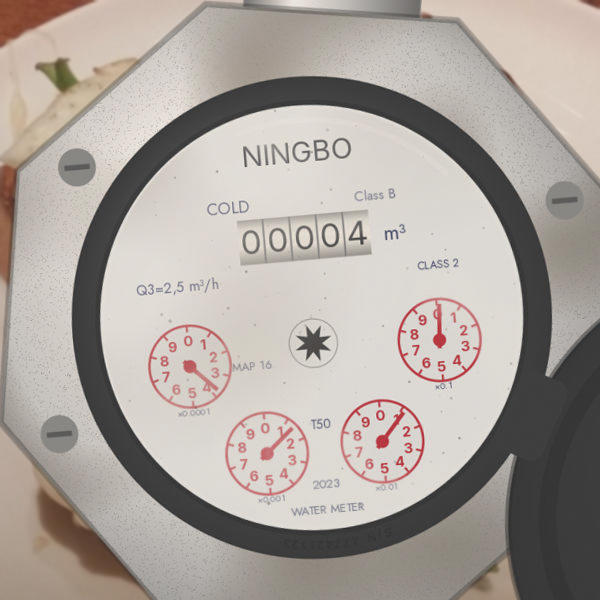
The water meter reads {"value": 4.0113, "unit": "m³"}
